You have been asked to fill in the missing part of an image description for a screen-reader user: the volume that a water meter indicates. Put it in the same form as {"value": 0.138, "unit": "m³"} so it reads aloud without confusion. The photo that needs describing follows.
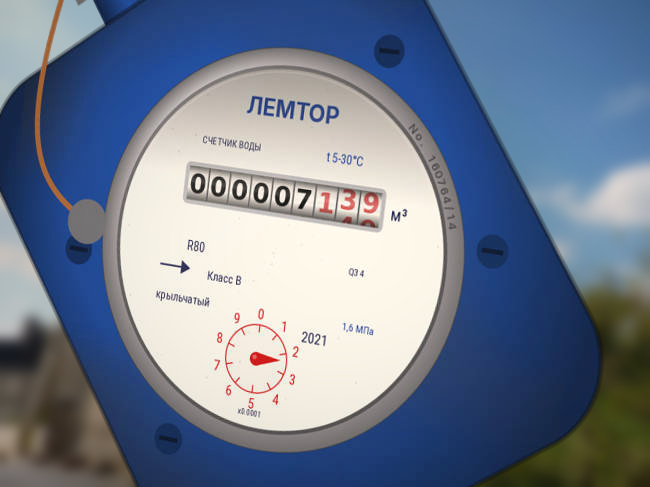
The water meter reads {"value": 7.1392, "unit": "m³"}
